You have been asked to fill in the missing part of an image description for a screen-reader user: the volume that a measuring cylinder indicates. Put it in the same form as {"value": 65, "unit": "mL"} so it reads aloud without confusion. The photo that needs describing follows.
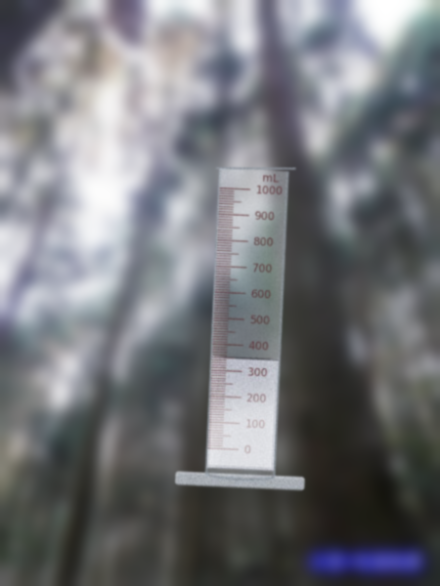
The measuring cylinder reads {"value": 350, "unit": "mL"}
